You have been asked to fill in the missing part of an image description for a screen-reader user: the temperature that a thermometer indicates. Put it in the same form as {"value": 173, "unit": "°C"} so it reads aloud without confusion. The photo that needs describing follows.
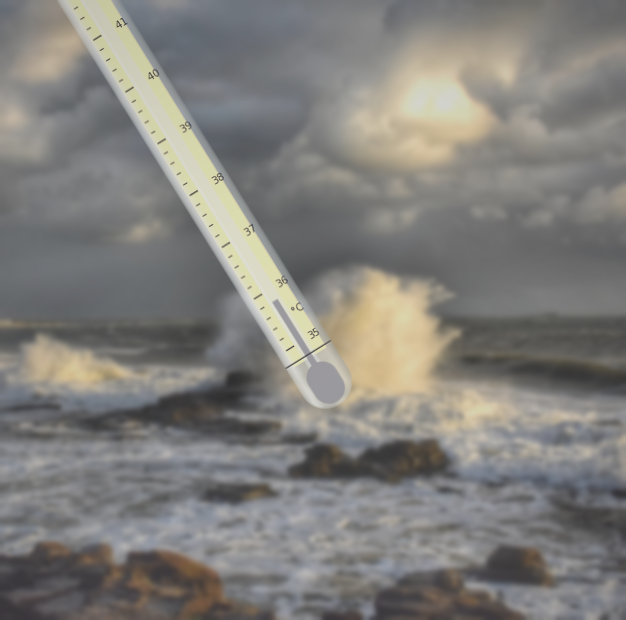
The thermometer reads {"value": 35.8, "unit": "°C"}
